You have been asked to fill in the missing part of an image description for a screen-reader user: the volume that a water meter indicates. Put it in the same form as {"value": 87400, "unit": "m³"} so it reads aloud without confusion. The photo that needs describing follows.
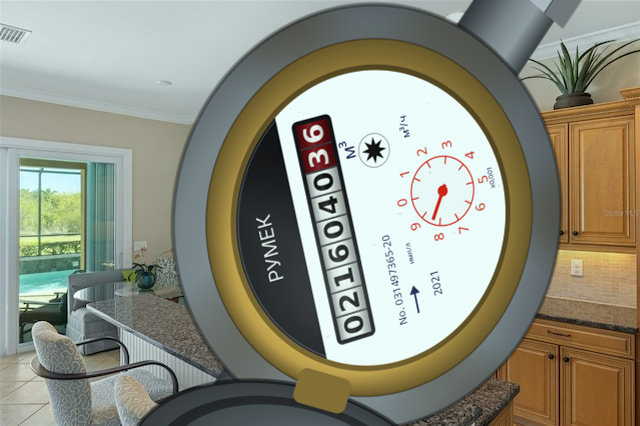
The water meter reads {"value": 216040.368, "unit": "m³"}
